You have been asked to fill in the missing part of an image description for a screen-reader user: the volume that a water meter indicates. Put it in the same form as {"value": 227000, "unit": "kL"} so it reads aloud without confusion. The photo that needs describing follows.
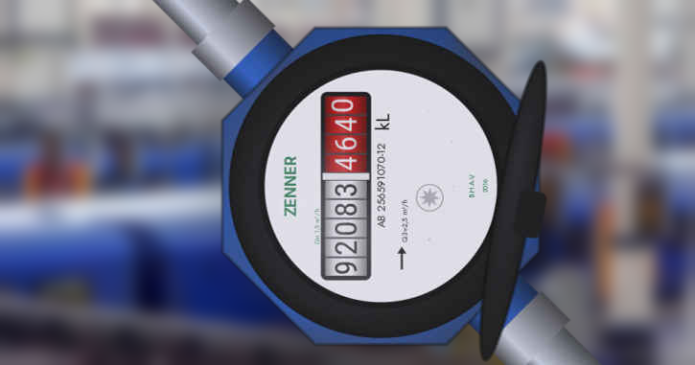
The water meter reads {"value": 92083.4640, "unit": "kL"}
